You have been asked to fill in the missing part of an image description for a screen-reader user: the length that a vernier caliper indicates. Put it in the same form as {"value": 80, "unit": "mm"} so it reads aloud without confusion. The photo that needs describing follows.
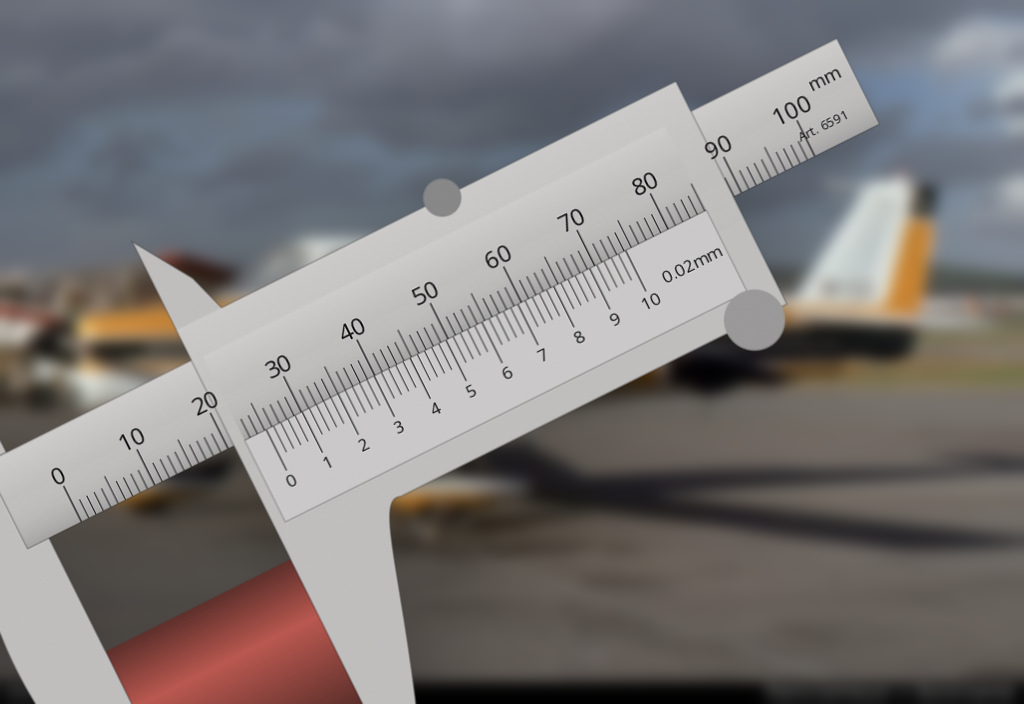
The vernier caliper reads {"value": 25.2, "unit": "mm"}
